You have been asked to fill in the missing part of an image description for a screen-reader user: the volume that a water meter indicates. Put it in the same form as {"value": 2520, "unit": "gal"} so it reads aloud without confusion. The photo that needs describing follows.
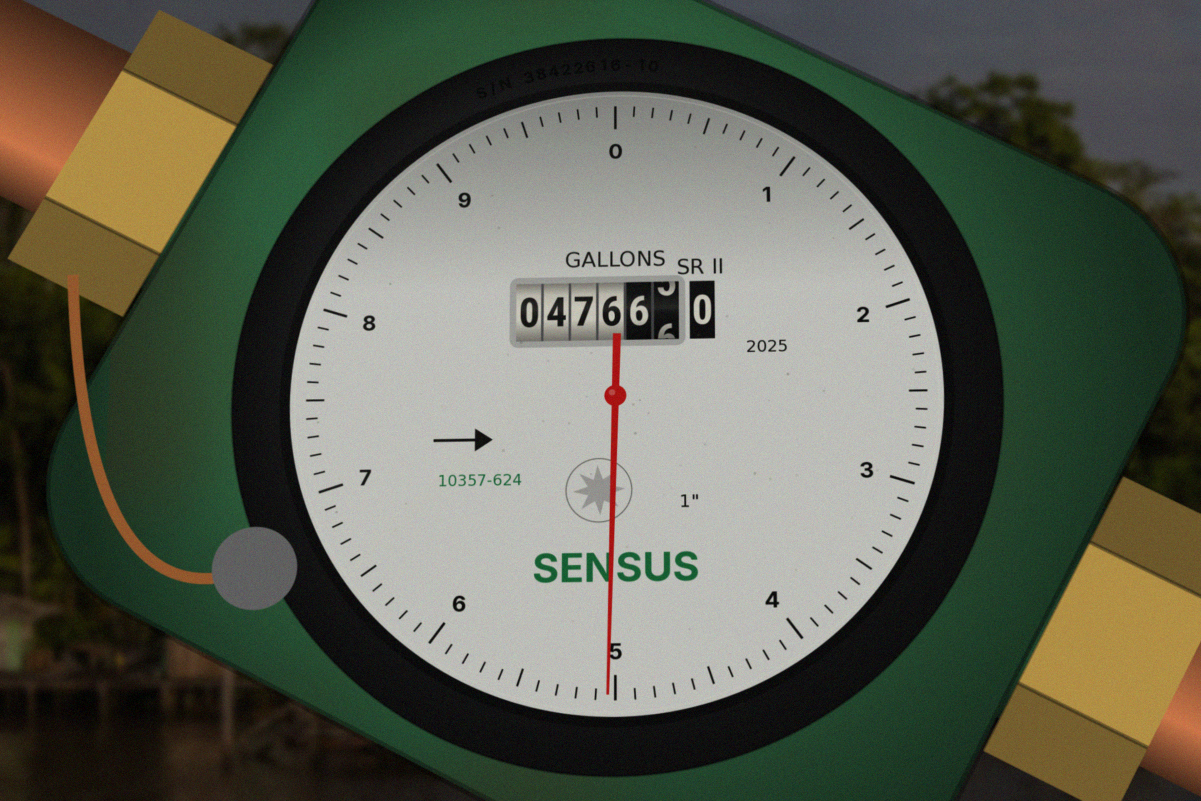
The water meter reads {"value": 476655.0, "unit": "gal"}
